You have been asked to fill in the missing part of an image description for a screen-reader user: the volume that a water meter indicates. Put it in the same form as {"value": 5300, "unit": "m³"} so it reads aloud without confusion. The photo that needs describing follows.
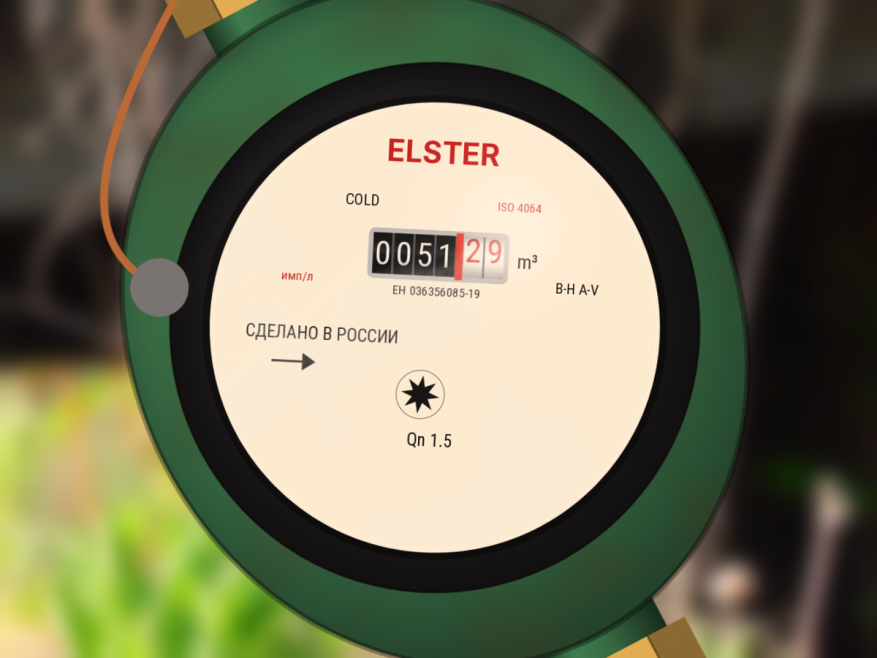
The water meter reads {"value": 51.29, "unit": "m³"}
